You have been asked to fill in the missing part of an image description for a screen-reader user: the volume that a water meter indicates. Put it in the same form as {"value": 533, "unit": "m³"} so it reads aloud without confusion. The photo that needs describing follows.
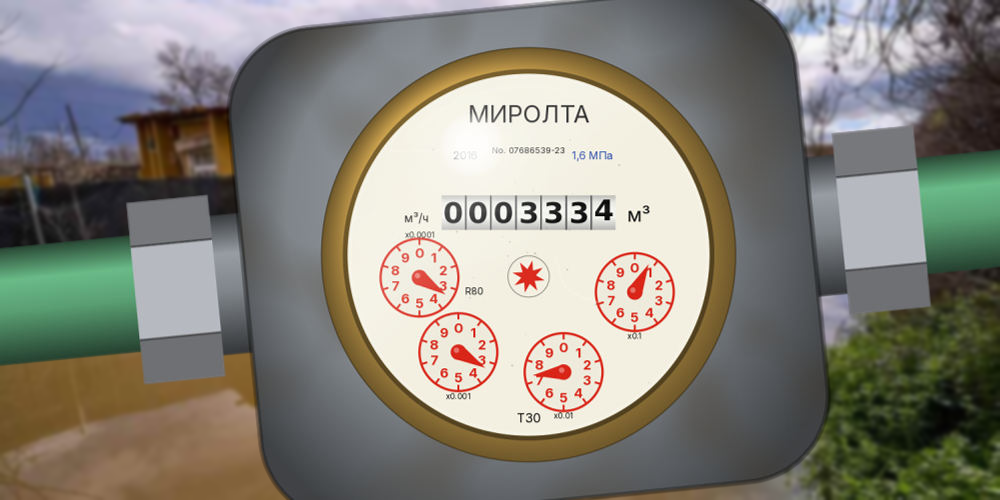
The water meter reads {"value": 3334.0733, "unit": "m³"}
